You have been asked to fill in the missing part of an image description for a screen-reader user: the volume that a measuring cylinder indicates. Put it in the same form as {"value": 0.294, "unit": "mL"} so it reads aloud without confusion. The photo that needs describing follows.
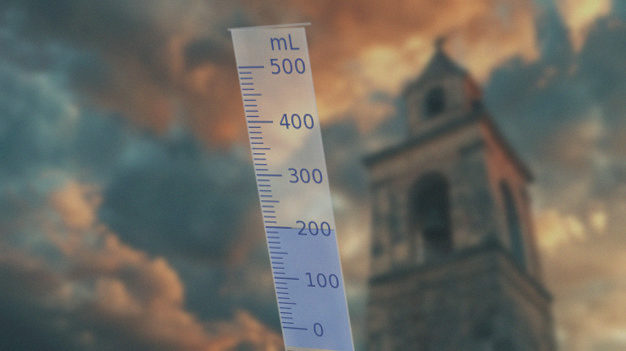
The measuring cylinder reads {"value": 200, "unit": "mL"}
